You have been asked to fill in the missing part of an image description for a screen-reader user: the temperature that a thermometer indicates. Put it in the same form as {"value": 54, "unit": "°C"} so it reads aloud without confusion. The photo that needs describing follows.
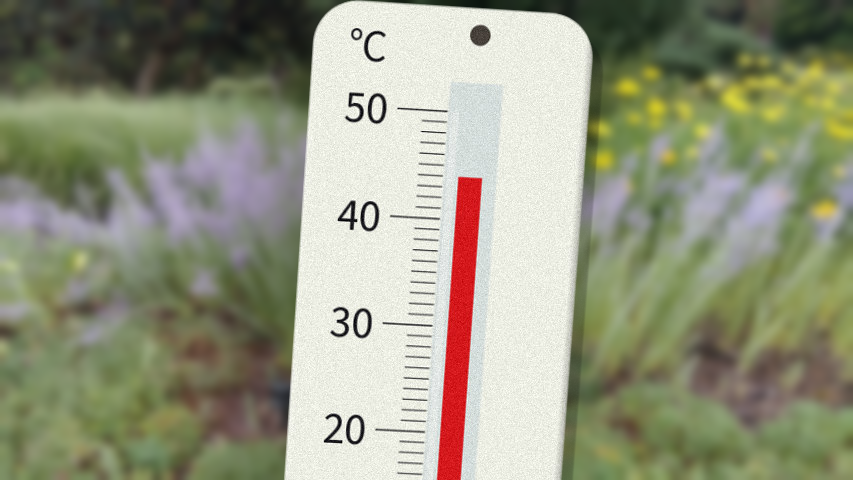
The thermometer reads {"value": 44, "unit": "°C"}
